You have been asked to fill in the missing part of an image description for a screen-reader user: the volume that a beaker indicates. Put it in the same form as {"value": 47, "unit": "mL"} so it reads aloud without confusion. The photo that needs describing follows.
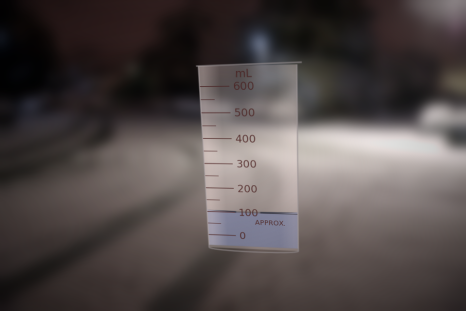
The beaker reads {"value": 100, "unit": "mL"}
